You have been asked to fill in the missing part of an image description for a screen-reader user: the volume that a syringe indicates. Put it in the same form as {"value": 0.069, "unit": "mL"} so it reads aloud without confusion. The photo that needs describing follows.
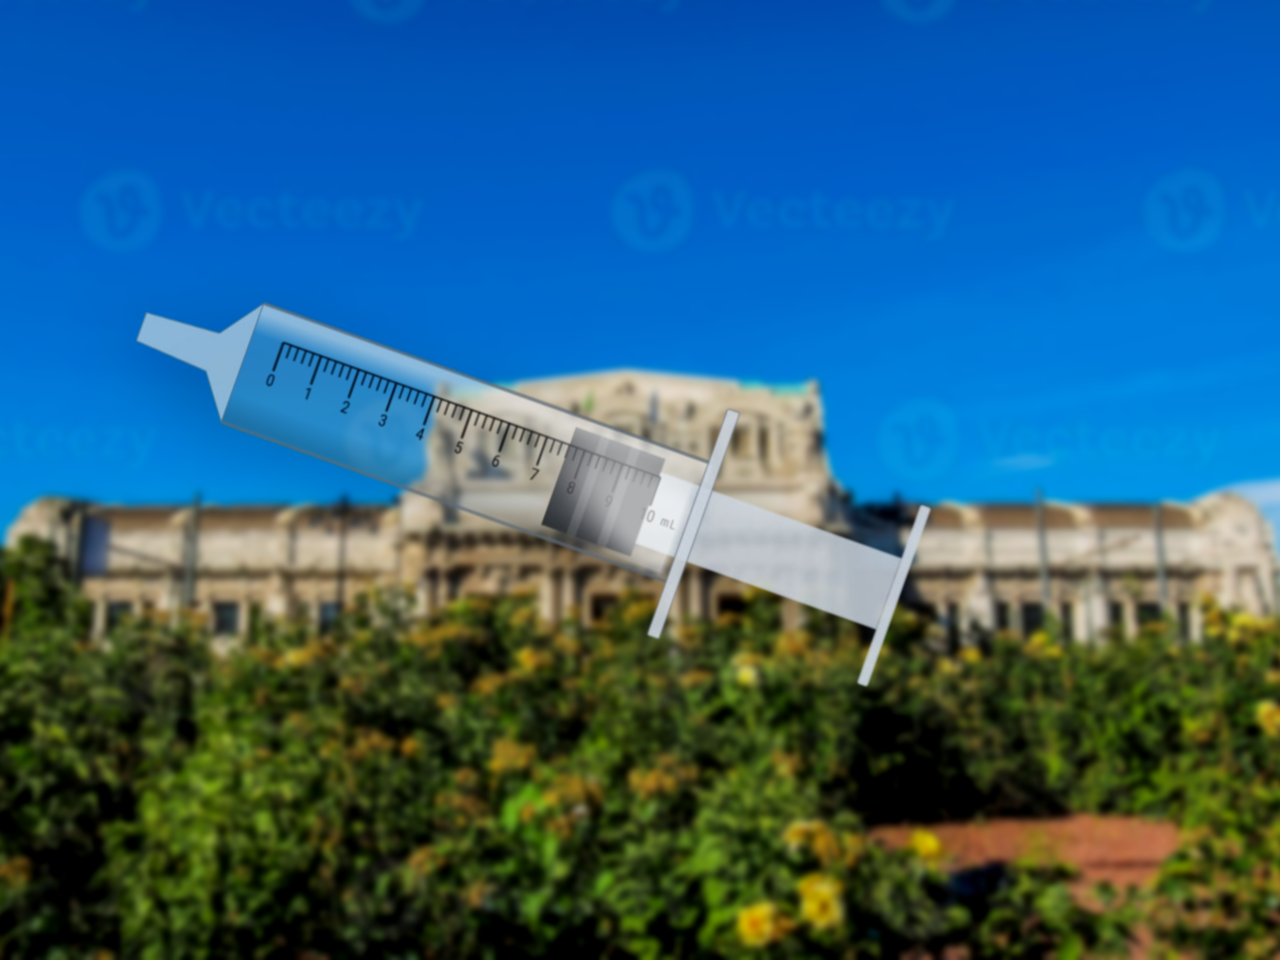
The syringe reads {"value": 7.6, "unit": "mL"}
